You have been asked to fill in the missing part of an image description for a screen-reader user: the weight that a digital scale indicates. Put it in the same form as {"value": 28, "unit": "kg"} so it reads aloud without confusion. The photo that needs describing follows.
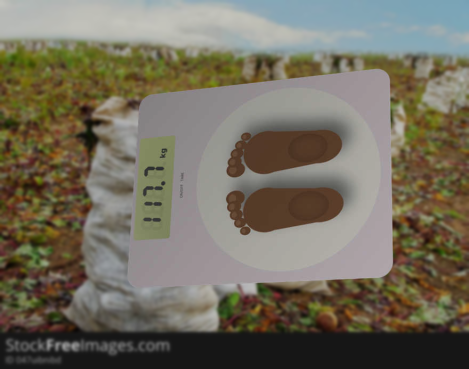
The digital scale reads {"value": 117.7, "unit": "kg"}
